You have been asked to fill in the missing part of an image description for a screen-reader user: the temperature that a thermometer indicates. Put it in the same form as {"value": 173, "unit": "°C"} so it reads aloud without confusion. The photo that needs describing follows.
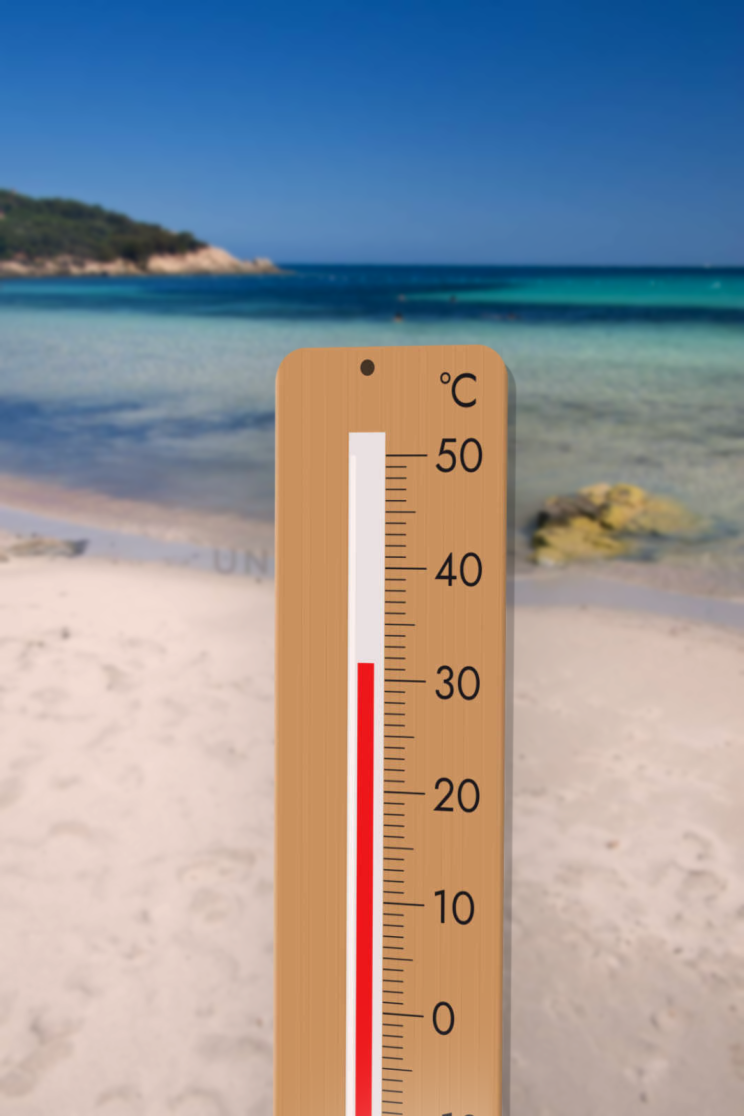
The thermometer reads {"value": 31.5, "unit": "°C"}
